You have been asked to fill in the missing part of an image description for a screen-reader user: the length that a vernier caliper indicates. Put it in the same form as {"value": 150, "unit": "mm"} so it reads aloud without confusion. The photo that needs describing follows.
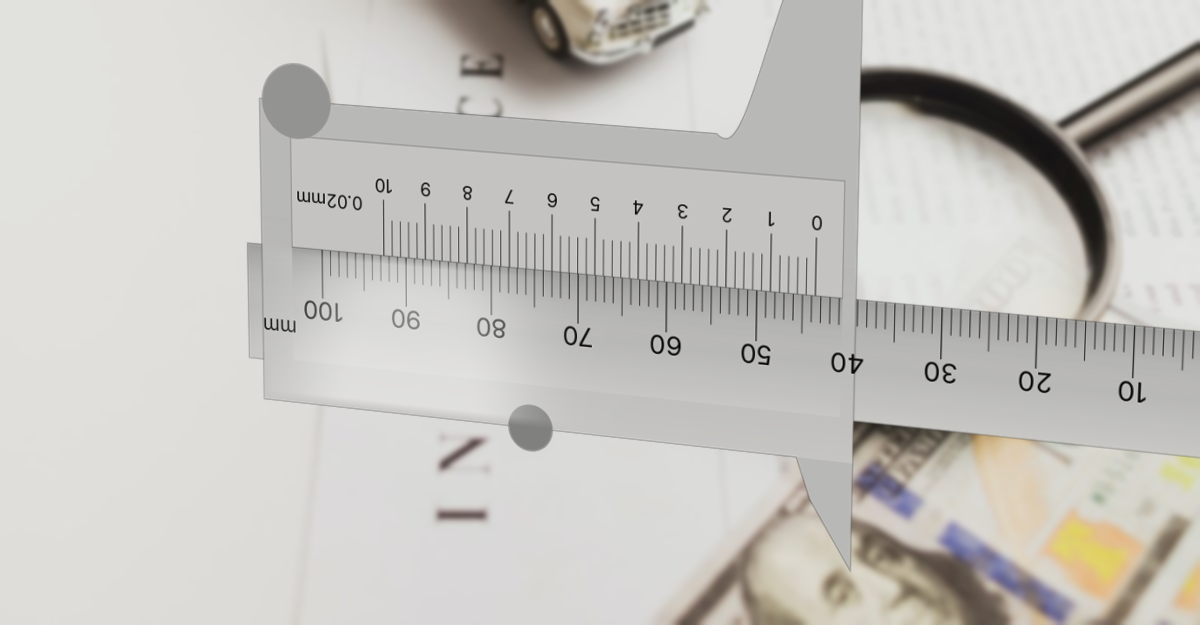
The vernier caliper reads {"value": 43.6, "unit": "mm"}
